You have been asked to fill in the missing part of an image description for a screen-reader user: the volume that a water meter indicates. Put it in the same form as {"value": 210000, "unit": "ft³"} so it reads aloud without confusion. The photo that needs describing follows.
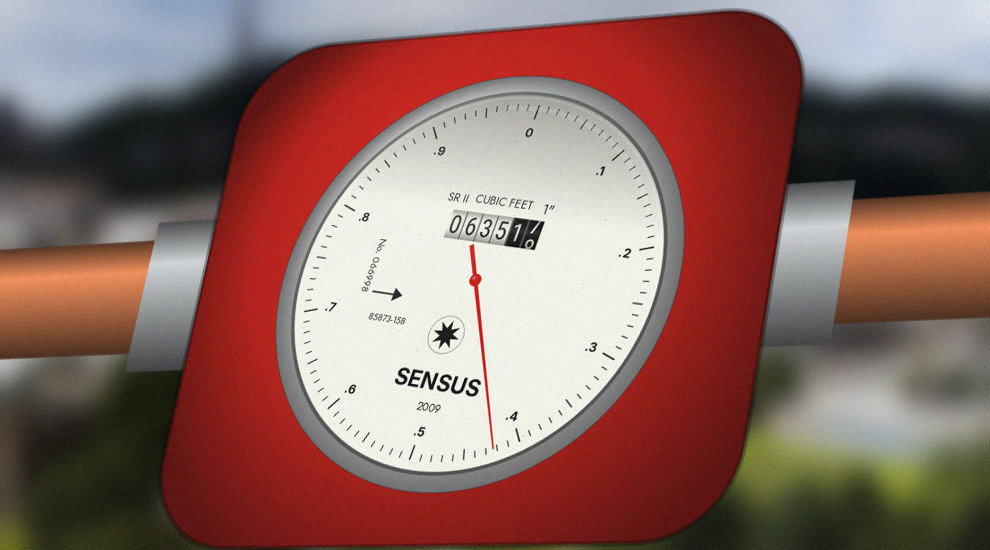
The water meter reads {"value": 63517.42, "unit": "ft³"}
